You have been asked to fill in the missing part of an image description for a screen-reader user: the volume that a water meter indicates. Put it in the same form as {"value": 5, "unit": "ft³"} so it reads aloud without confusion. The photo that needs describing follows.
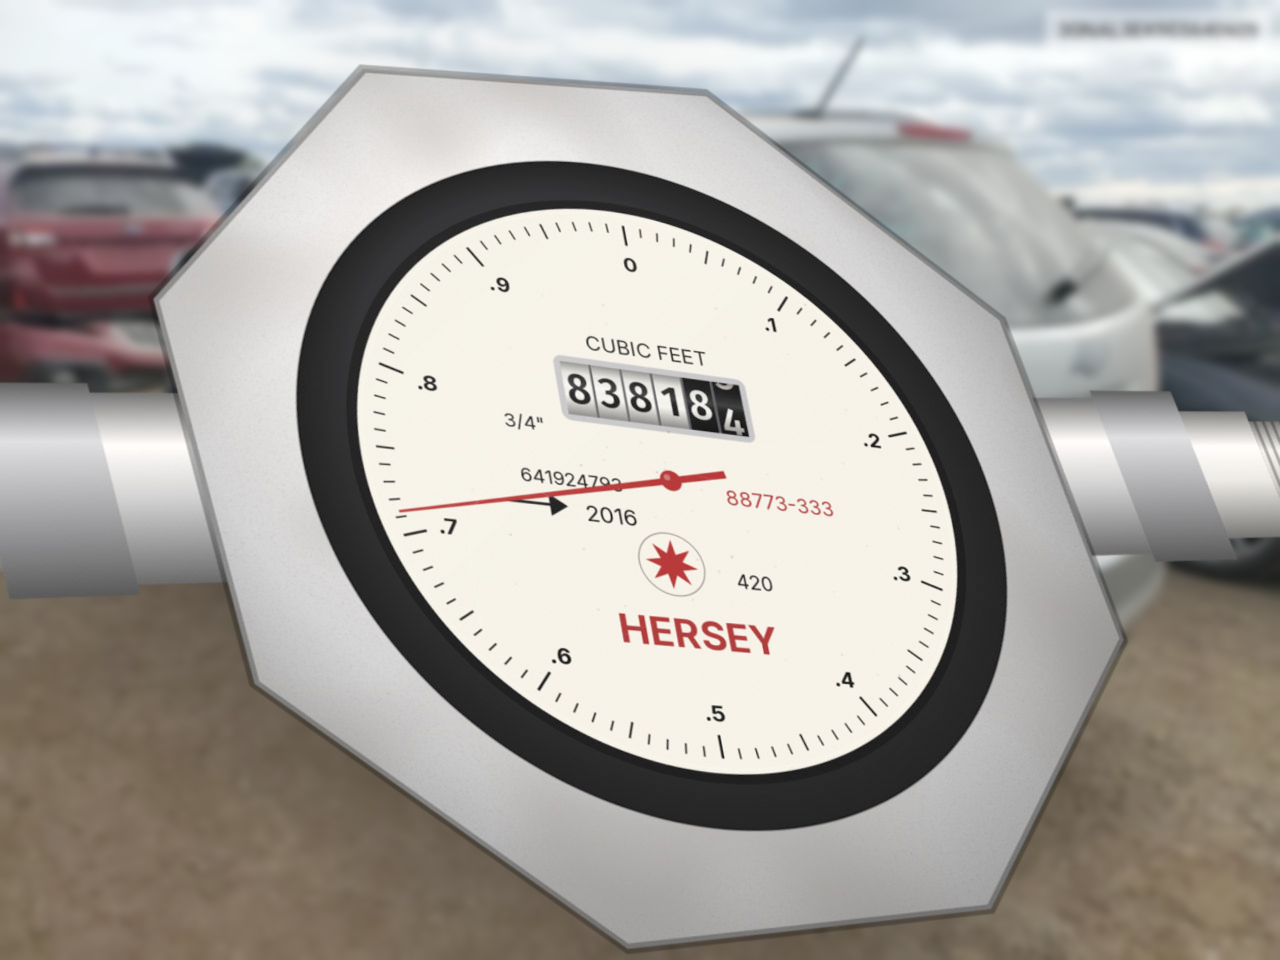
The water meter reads {"value": 838183.71, "unit": "ft³"}
